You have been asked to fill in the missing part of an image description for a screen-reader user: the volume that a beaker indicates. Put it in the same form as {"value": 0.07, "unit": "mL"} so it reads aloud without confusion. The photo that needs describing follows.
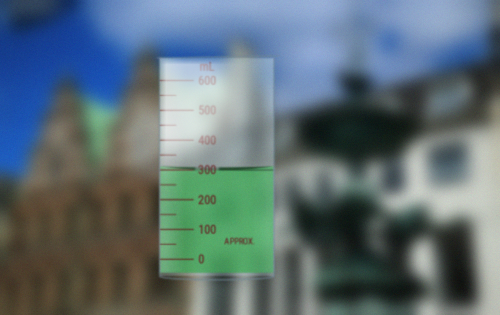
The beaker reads {"value": 300, "unit": "mL"}
